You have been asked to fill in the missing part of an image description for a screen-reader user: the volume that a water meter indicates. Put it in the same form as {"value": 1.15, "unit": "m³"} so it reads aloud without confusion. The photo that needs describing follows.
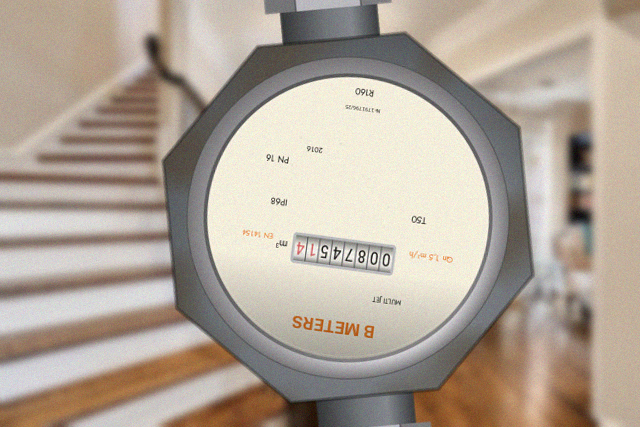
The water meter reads {"value": 8745.14, "unit": "m³"}
